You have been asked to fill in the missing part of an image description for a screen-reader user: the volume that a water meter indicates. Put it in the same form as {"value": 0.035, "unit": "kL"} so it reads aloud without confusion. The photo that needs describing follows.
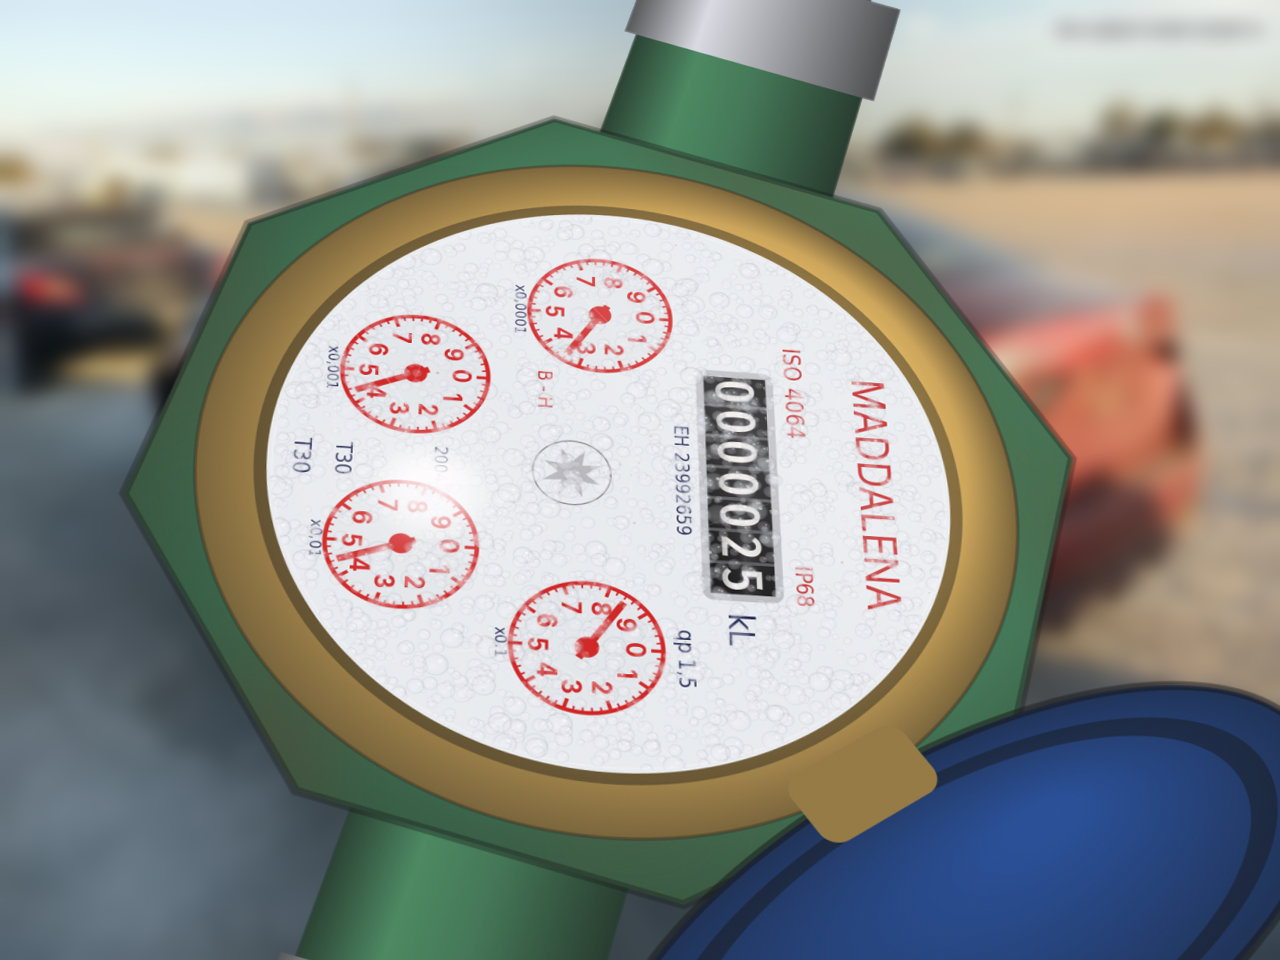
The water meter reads {"value": 25.8443, "unit": "kL"}
